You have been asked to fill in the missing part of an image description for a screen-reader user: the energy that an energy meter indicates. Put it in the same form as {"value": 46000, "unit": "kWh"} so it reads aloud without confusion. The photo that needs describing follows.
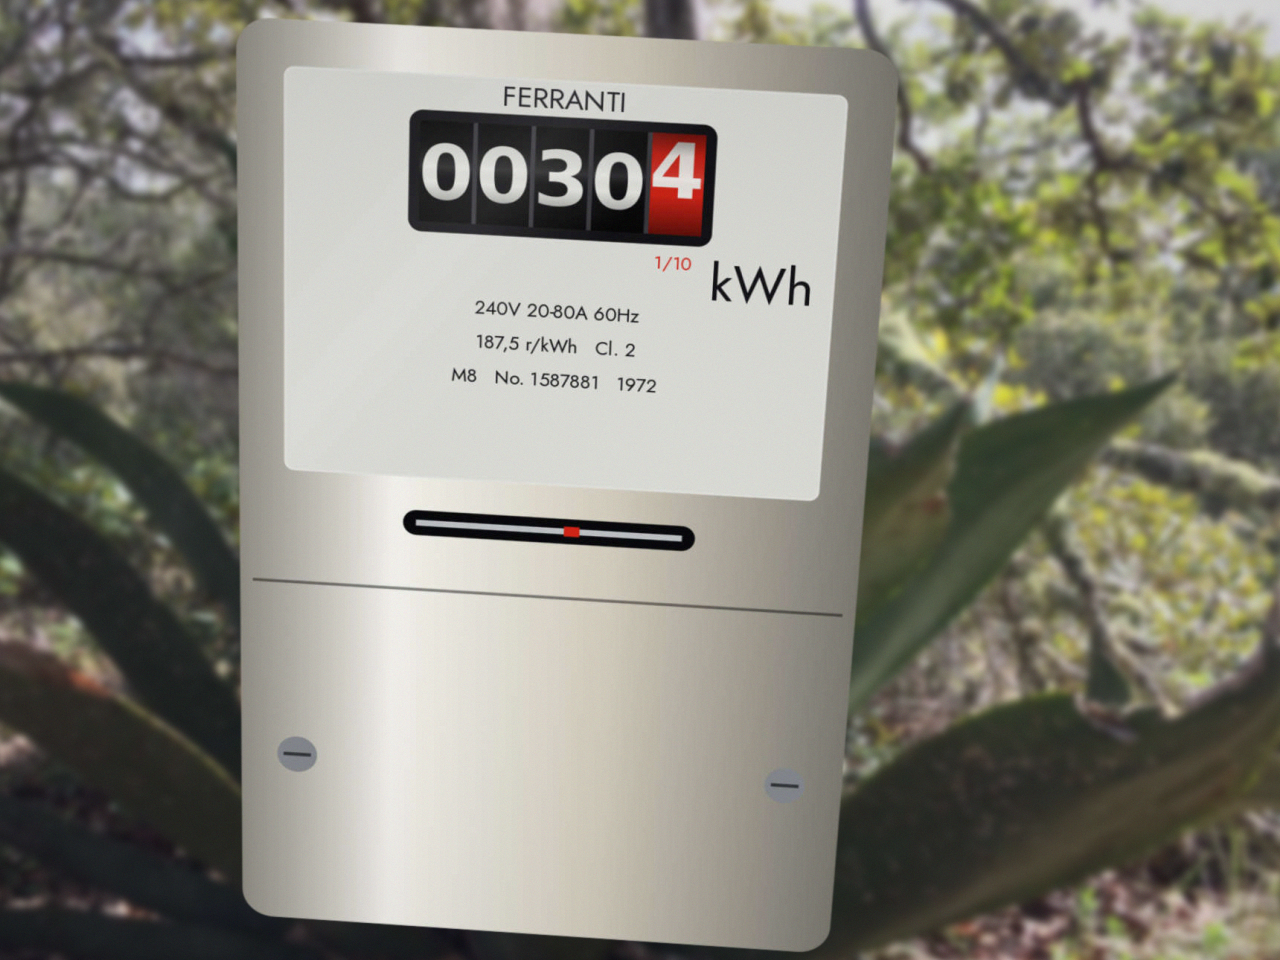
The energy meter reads {"value": 30.4, "unit": "kWh"}
